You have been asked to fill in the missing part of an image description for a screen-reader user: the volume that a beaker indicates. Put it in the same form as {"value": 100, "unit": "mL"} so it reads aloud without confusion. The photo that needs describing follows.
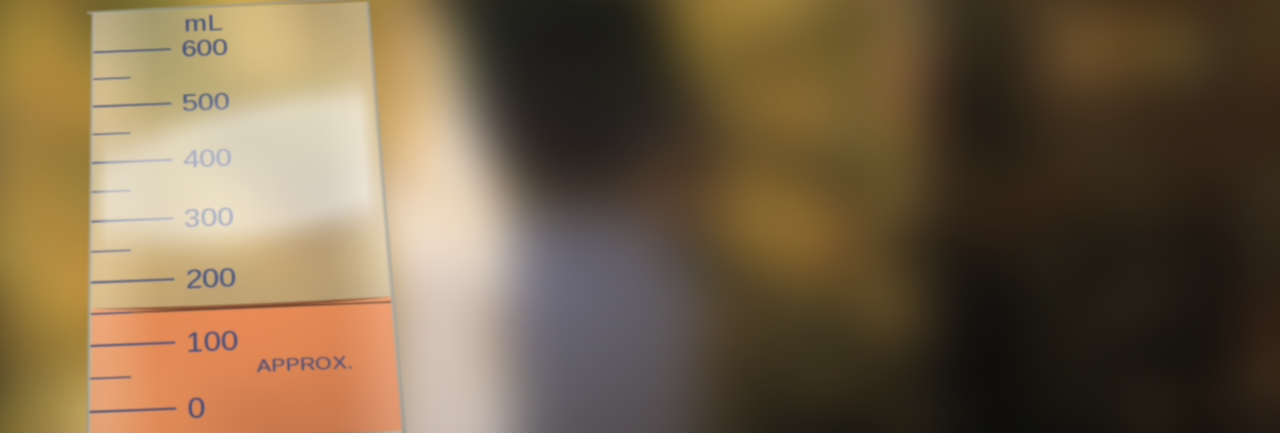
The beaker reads {"value": 150, "unit": "mL"}
